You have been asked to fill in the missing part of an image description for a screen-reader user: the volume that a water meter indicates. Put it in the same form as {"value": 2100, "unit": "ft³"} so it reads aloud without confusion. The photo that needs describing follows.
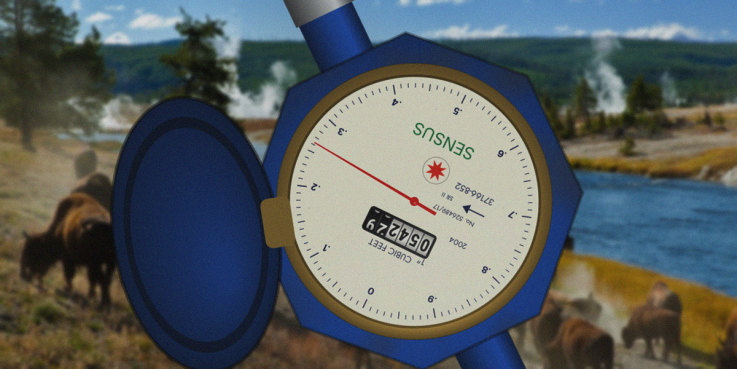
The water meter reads {"value": 54229.26, "unit": "ft³"}
